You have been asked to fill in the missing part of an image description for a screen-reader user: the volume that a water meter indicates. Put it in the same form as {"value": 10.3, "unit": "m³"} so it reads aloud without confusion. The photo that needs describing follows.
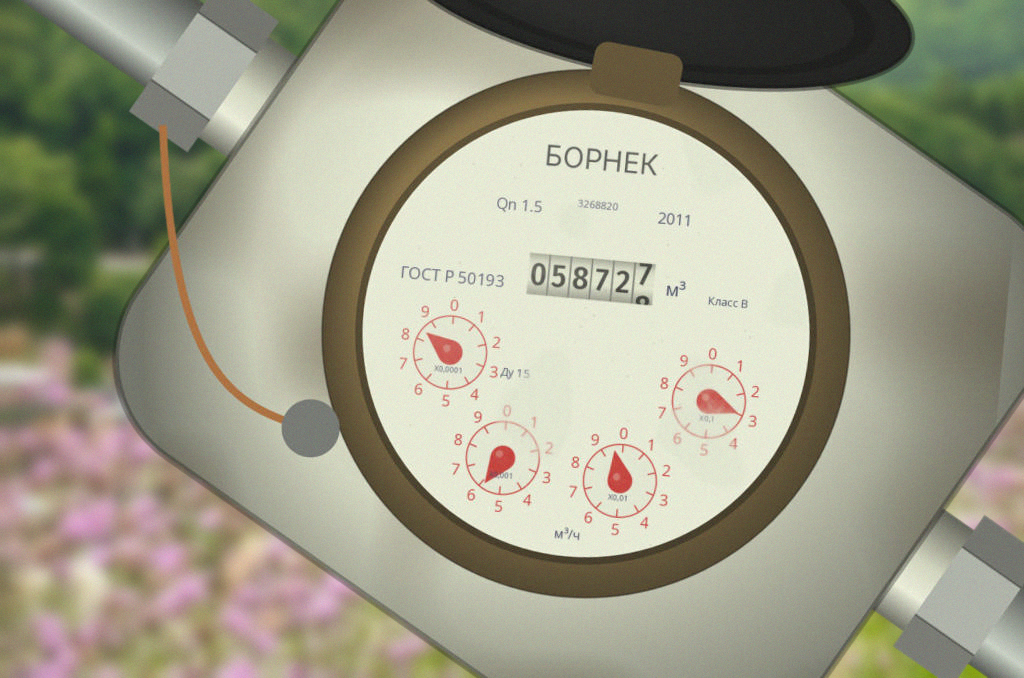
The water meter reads {"value": 58727.2958, "unit": "m³"}
